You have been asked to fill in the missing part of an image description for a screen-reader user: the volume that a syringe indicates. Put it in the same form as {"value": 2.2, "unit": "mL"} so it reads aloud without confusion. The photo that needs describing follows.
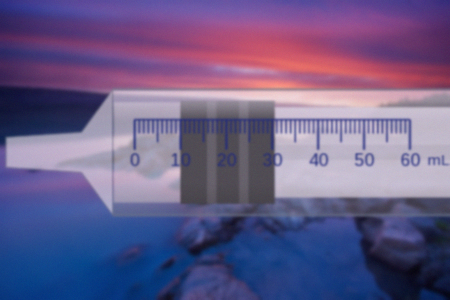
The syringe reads {"value": 10, "unit": "mL"}
